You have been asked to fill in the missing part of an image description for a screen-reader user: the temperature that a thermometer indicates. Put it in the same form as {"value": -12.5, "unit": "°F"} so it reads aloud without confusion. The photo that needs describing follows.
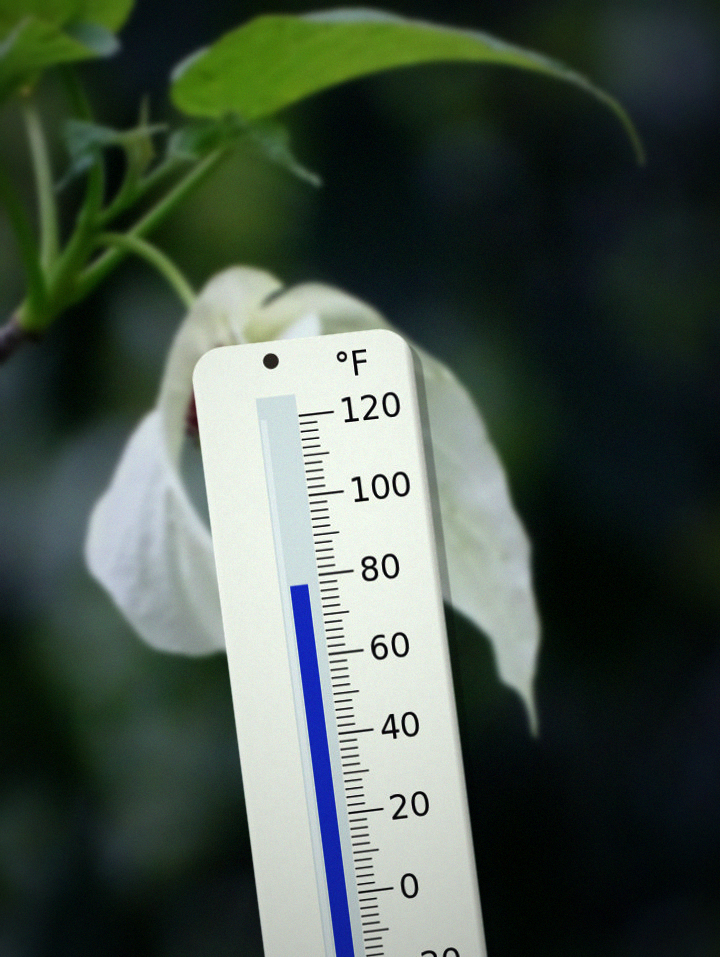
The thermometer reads {"value": 78, "unit": "°F"}
